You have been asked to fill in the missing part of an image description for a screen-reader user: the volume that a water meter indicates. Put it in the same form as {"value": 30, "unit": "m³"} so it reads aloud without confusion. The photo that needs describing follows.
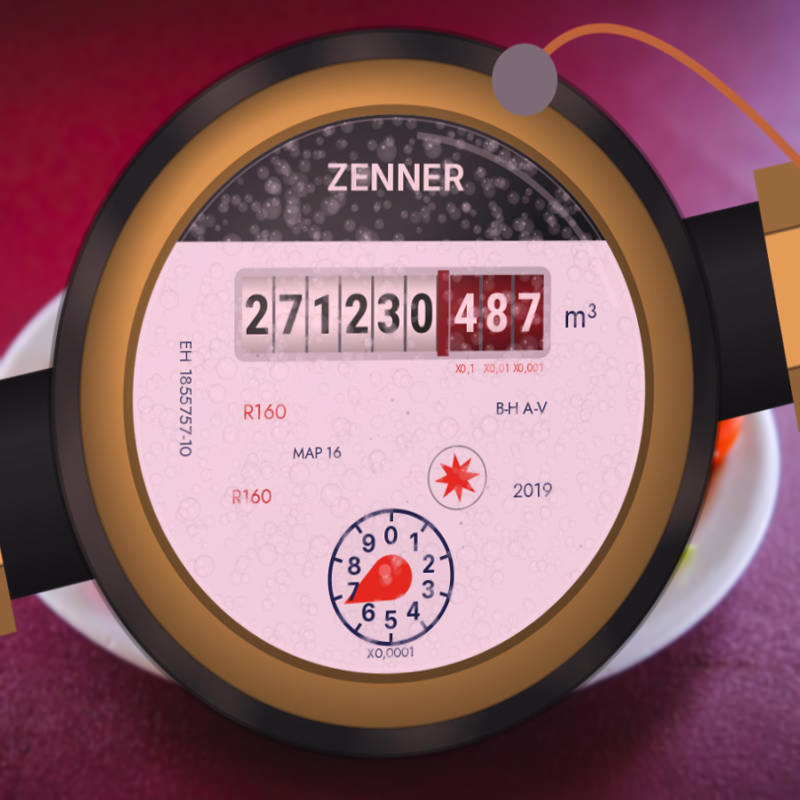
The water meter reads {"value": 271230.4876, "unit": "m³"}
